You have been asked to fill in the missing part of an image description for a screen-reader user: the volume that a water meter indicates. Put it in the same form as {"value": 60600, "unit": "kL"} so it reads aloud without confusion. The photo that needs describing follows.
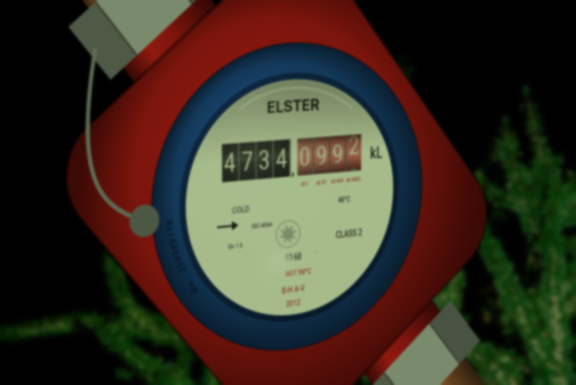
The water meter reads {"value": 4734.0992, "unit": "kL"}
